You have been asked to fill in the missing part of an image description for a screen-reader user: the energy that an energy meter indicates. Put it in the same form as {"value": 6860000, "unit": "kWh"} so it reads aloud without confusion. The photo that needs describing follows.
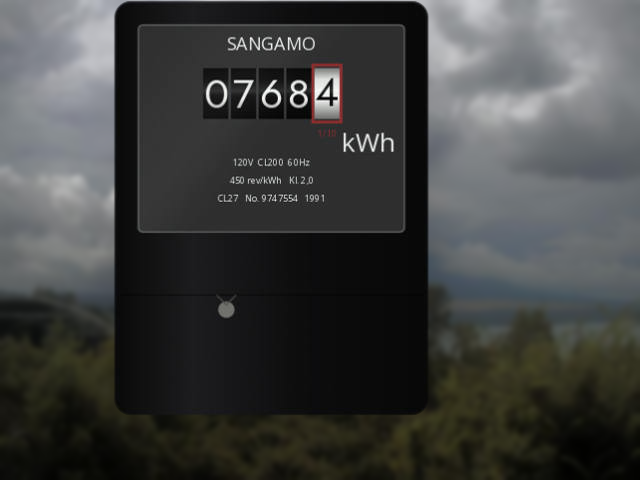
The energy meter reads {"value": 768.4, "unit": "kWh"}
